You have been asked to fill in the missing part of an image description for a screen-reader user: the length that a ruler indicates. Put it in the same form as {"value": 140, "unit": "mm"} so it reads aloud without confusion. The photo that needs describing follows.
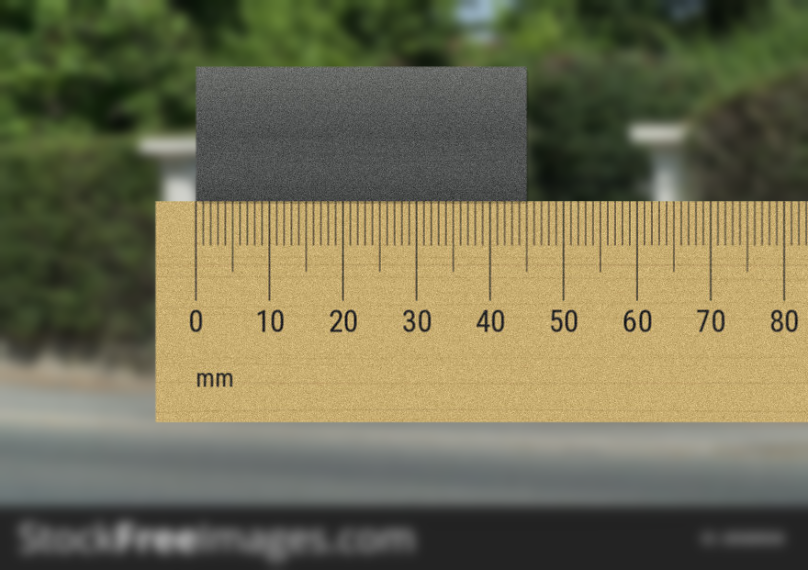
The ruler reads {"value": 45, "unit": "mm"}
